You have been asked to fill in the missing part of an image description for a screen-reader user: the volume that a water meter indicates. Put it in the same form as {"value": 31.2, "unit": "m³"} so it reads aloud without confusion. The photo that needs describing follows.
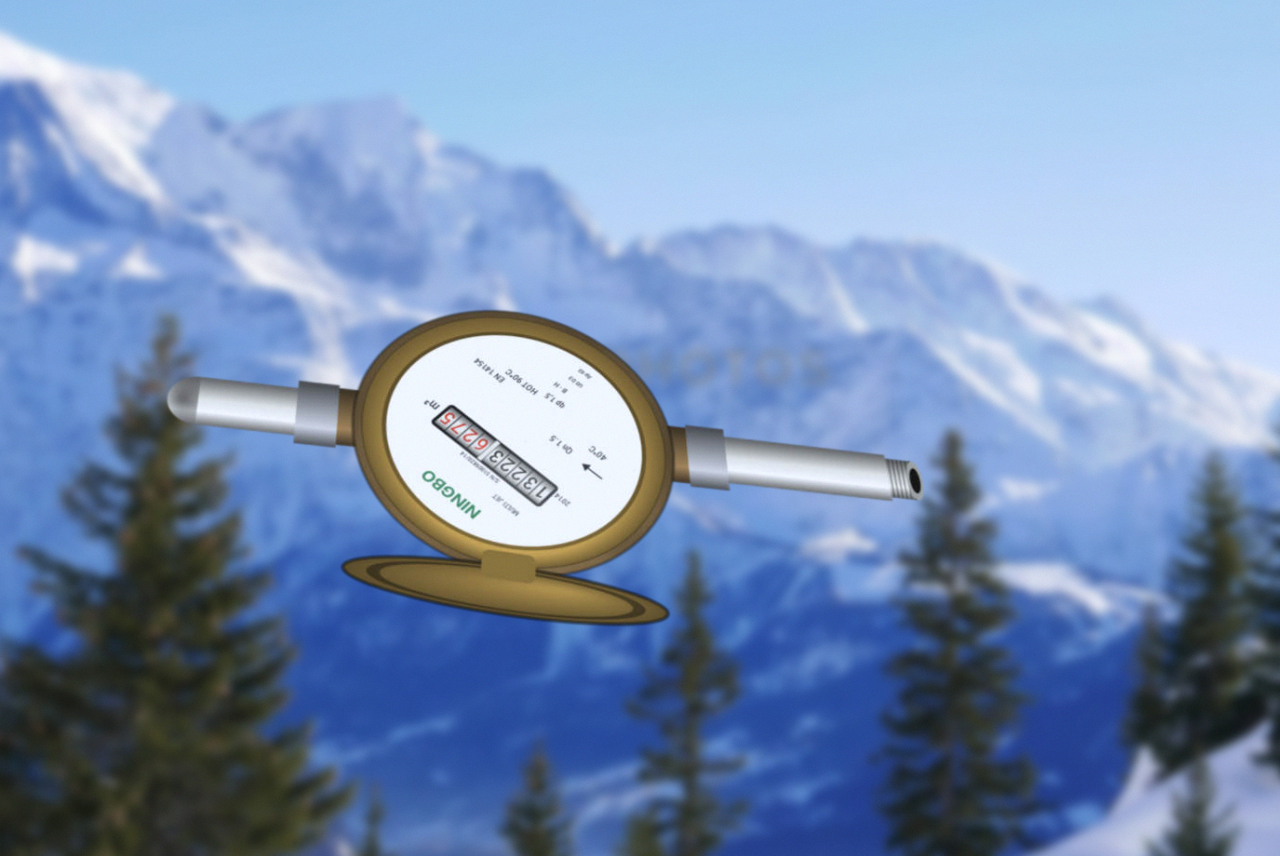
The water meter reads {"value": 13223.6275, "unit": "m³"}
